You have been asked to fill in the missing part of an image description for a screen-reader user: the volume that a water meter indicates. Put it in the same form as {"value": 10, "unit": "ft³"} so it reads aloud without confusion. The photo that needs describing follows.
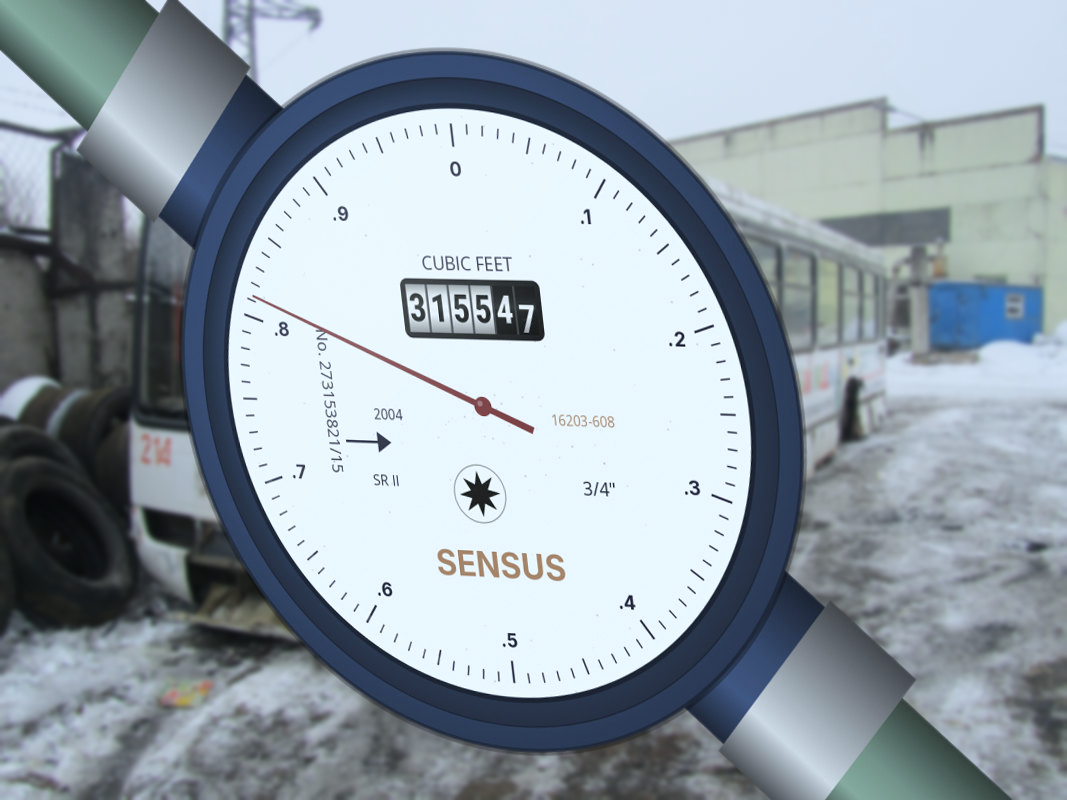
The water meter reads {"value": 315546.81, "unit": "ft³"}
